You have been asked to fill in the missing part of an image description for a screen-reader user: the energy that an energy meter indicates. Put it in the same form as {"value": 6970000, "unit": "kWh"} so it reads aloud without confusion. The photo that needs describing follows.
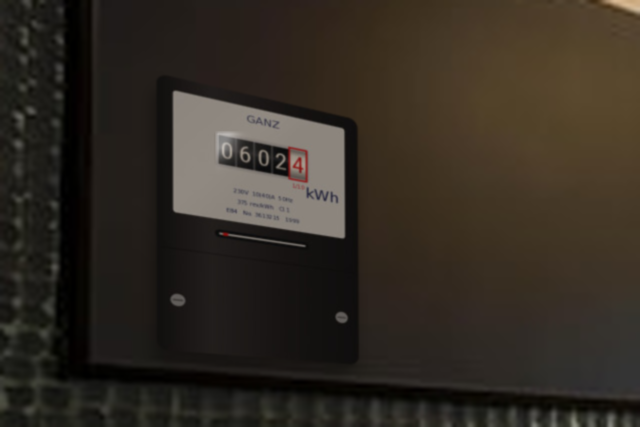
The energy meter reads {"value": 602.4, "unit": "kWh"}
